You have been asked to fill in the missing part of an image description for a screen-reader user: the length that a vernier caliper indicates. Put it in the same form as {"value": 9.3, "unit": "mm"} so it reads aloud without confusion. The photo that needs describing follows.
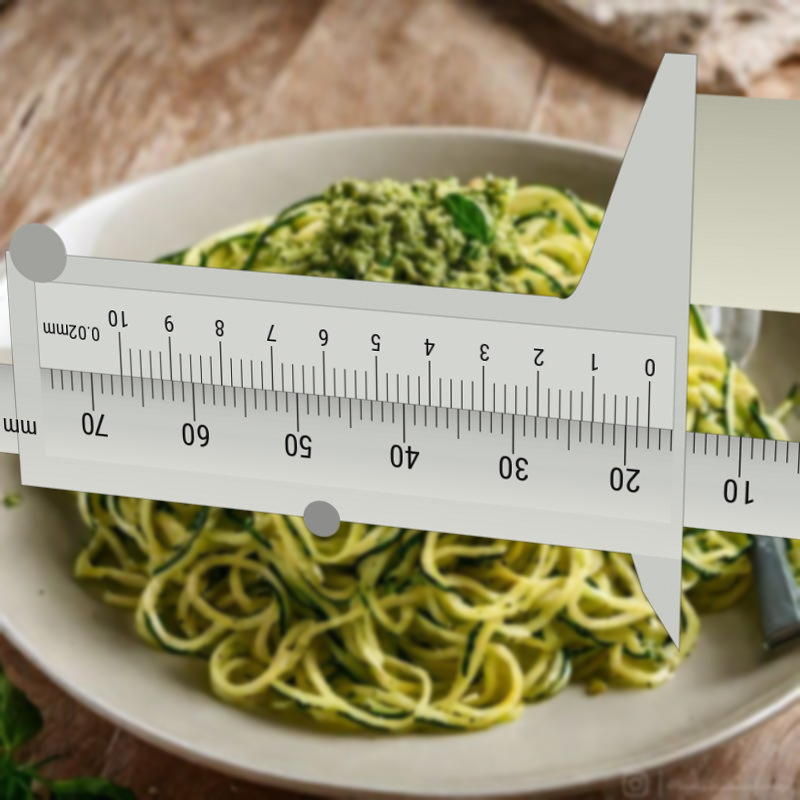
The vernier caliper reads {"value": 18.0, "unit": "mm"}
